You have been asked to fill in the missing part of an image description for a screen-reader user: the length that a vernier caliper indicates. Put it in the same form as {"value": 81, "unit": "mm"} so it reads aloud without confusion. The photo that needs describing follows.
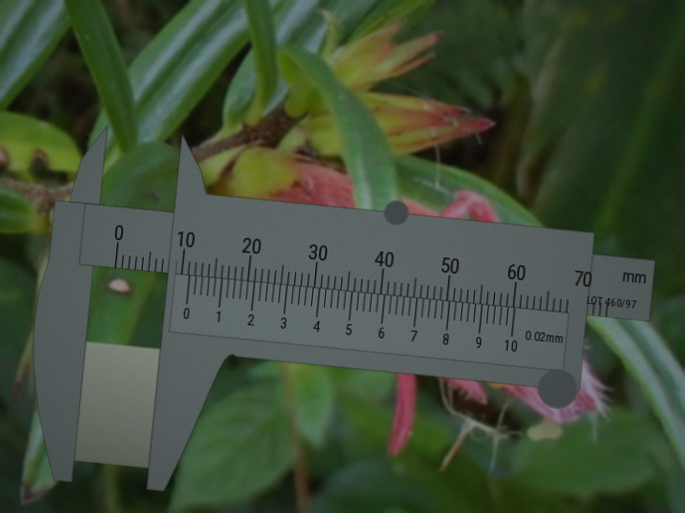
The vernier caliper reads {"value": 11.2, "unit": "mm"}
